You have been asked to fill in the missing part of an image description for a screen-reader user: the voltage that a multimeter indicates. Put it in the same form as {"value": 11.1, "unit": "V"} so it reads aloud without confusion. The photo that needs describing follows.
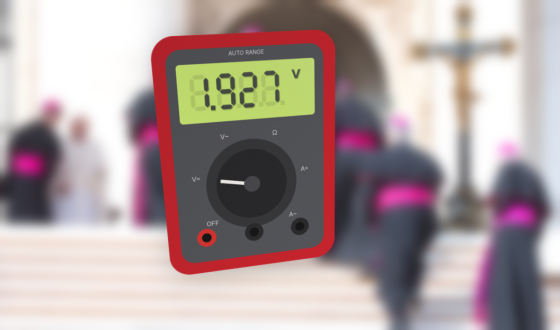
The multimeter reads {"value": 1.927, "unit": "V"}
